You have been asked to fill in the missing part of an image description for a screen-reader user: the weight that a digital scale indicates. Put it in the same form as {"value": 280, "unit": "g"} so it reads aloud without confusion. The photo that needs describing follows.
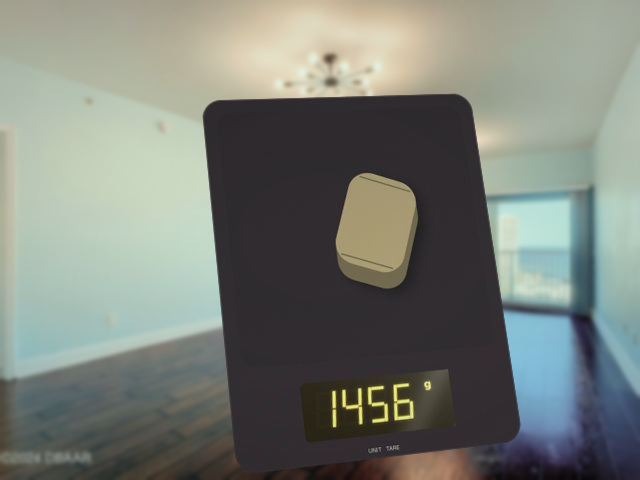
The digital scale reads {"value": 1456, "unit": "g"}
